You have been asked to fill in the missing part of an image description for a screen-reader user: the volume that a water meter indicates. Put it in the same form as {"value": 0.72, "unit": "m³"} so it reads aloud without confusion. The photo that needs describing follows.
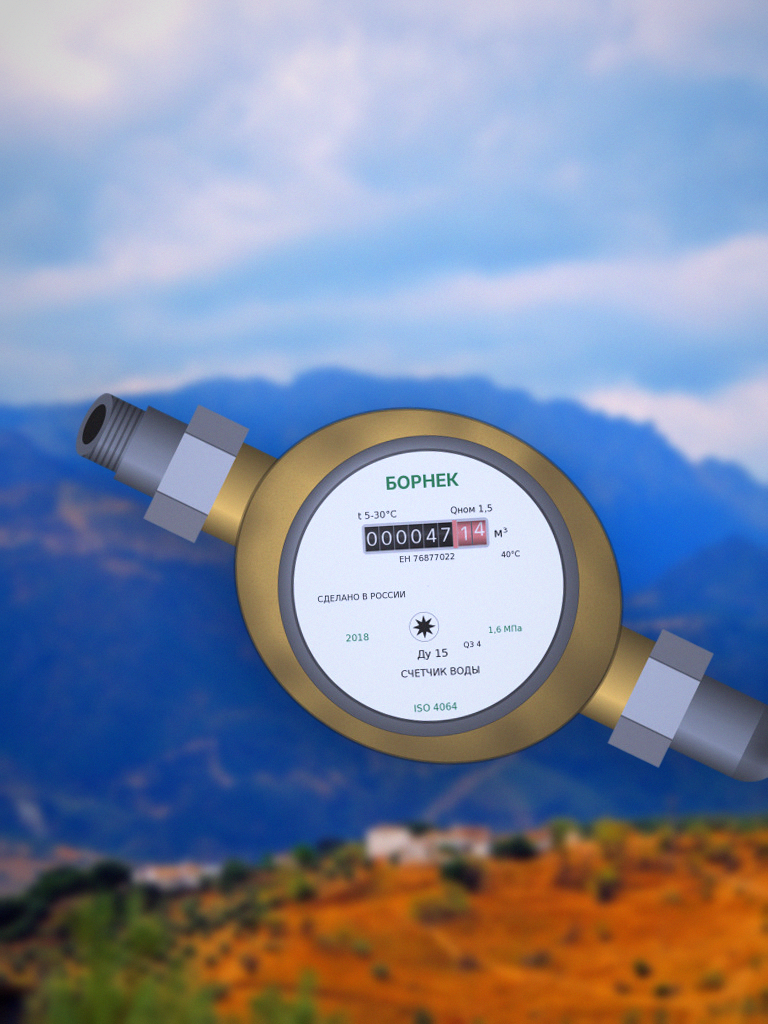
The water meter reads {"value": 47.14, "unit": "m³"}
